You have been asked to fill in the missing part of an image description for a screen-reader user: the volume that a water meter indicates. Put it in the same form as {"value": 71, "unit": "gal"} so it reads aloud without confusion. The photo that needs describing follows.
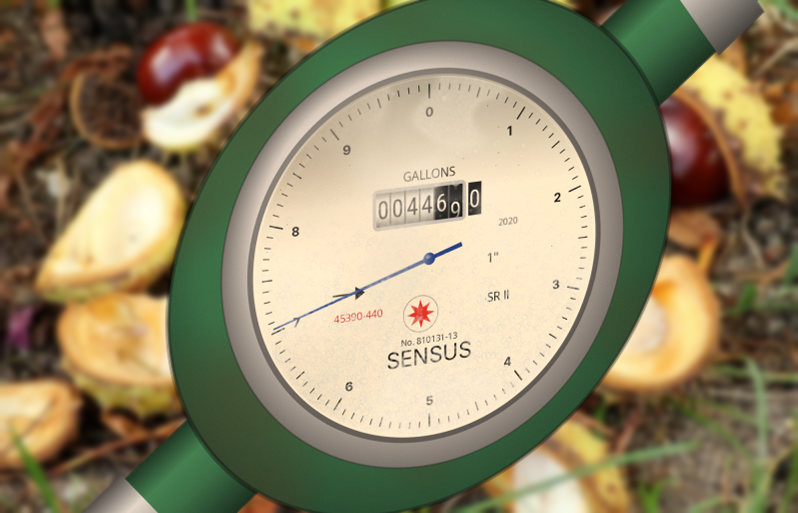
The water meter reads {"value": 44687.0, "unit": "gal"}
